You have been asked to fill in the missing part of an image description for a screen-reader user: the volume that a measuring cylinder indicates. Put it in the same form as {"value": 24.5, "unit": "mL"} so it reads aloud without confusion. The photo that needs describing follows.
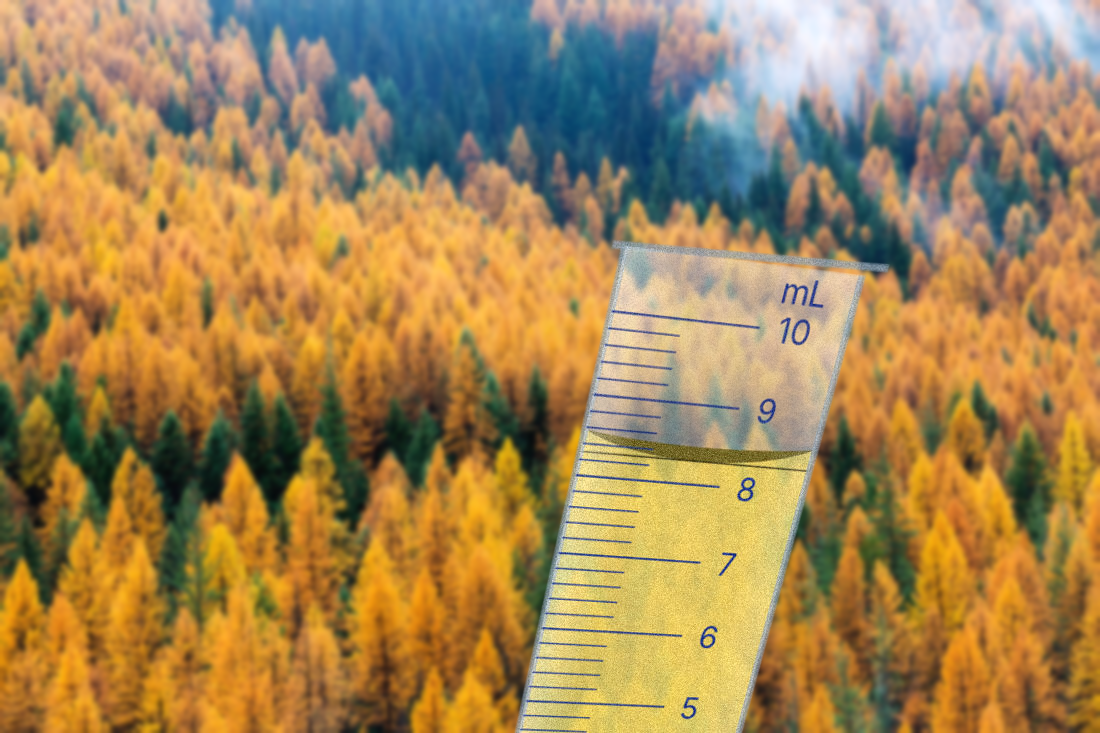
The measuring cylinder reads {"value": 8.3, "unit": "mL"}
